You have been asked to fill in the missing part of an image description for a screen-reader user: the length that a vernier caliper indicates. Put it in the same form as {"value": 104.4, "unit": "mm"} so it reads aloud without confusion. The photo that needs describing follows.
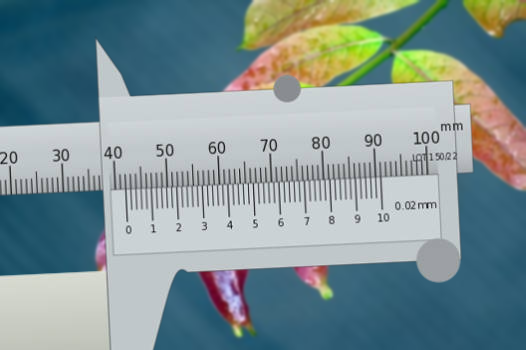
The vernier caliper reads {"value": 42.0, "unit": "mm"}
